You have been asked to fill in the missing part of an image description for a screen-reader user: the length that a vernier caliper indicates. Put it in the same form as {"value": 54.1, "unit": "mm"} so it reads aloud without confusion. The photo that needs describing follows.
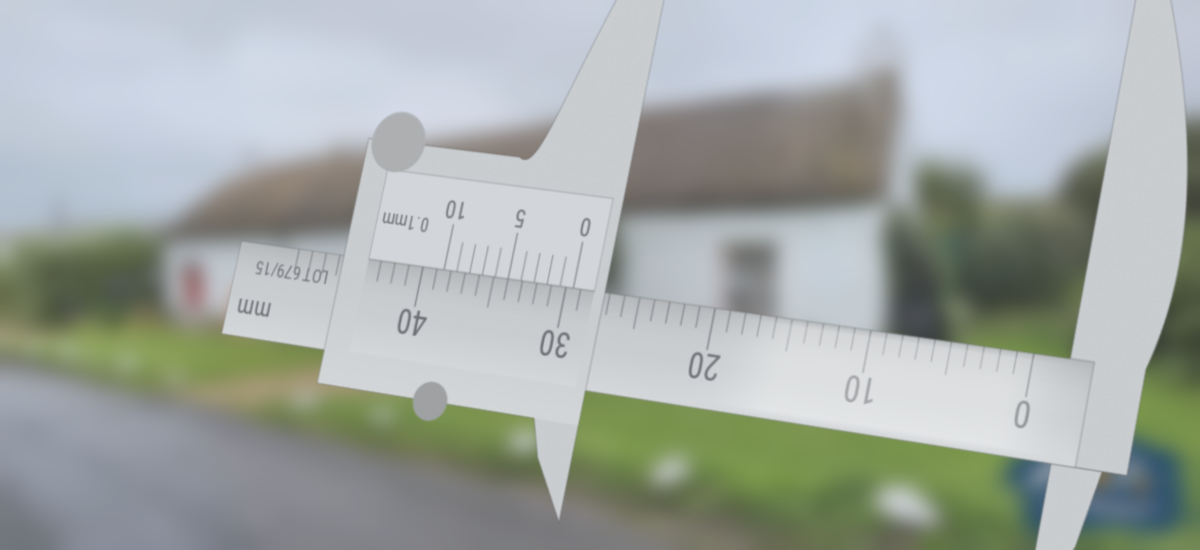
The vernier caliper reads {"value": 29.5, "unit": "mm"}
